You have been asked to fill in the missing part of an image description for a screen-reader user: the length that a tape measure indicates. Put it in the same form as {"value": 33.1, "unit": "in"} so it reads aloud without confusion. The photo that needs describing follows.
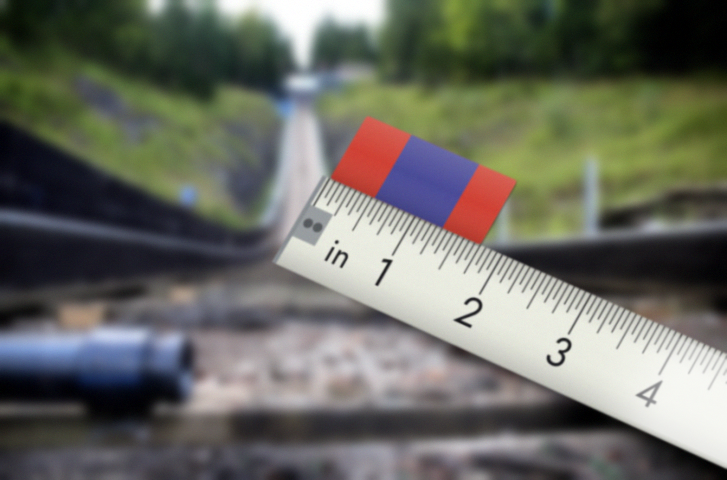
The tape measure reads {"value": 1.75, "unit": "in"}
